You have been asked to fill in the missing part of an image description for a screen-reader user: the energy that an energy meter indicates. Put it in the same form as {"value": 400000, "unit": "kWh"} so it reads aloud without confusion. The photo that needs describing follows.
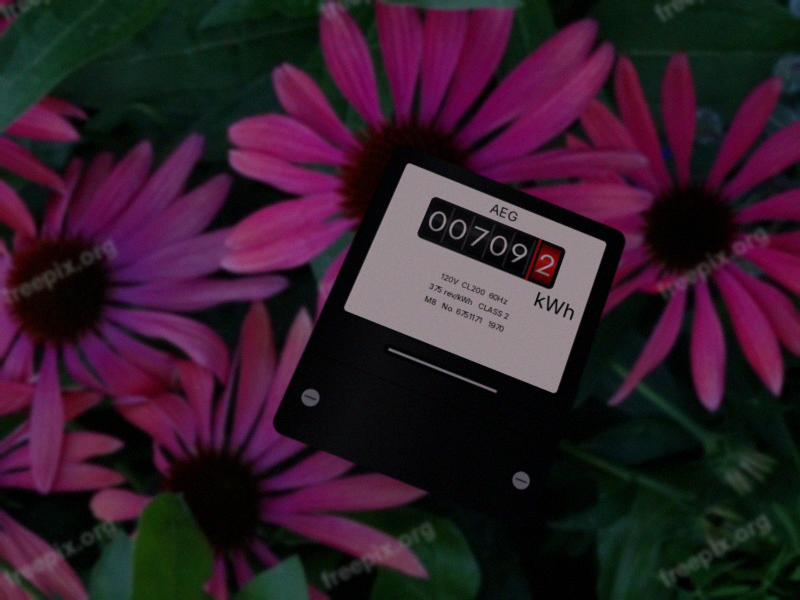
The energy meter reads {"value": 709.2, "unit": "kWh"}
